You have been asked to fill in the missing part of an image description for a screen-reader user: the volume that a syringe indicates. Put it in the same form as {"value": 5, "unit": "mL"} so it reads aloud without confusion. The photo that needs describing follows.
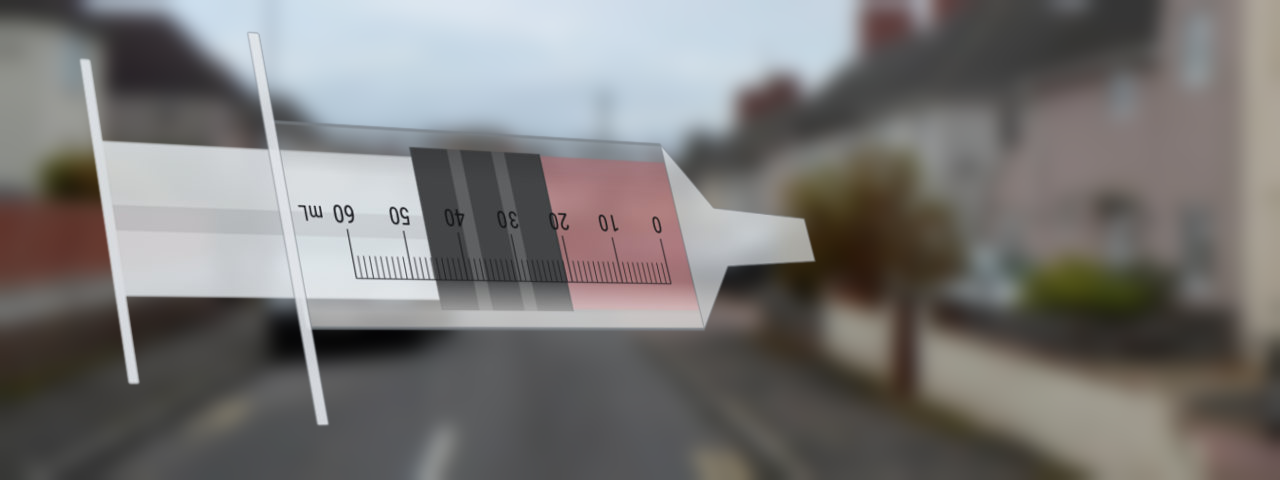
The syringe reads {"value": 21, "unit": "mL"}
